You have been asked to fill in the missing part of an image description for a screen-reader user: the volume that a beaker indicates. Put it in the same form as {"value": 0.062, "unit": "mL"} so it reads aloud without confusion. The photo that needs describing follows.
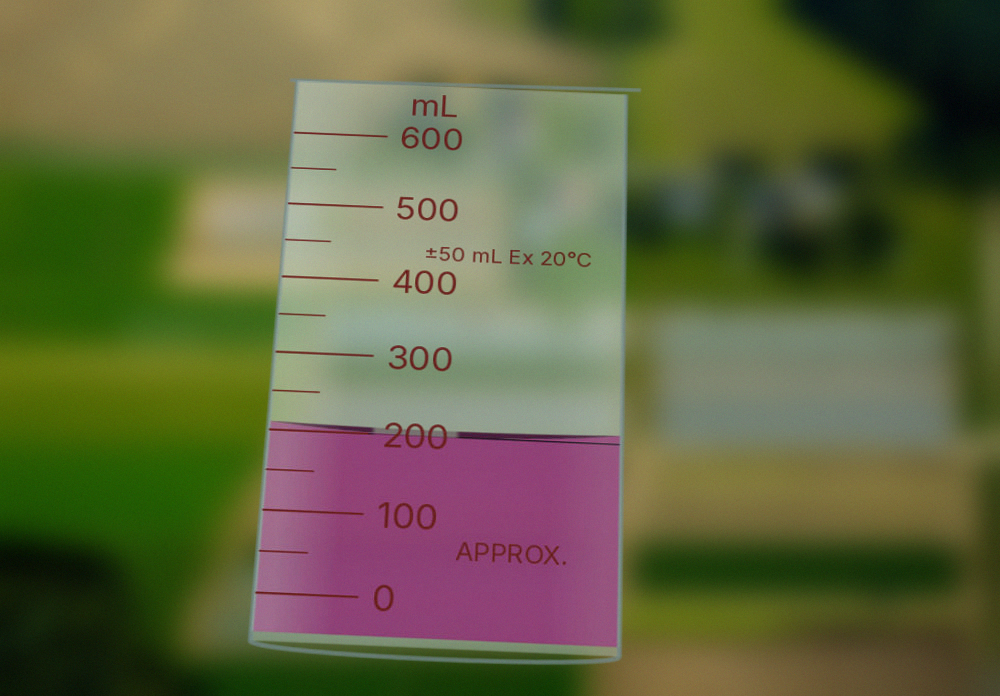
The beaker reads {"value": 200, "unit": "mL"}
